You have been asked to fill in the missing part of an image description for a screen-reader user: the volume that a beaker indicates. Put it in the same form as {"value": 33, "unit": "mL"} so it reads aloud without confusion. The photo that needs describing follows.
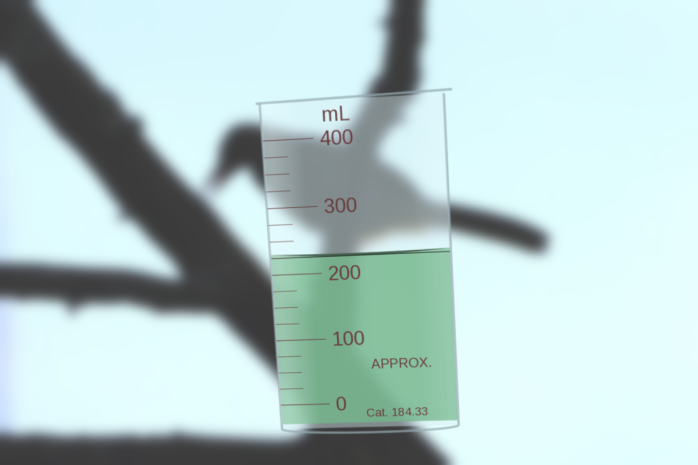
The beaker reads {"value": 225, "unit": "mL"}
